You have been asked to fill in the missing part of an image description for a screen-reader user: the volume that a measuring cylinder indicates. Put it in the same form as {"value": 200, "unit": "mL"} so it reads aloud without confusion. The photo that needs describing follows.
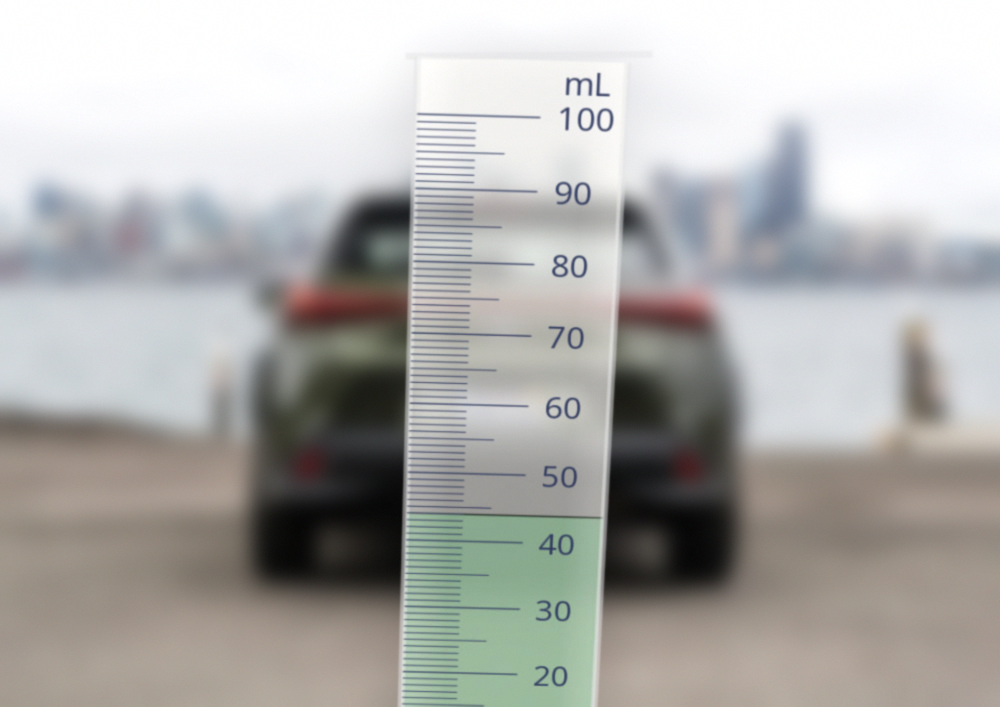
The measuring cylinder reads {"value": 44, "unit": "mL"}
